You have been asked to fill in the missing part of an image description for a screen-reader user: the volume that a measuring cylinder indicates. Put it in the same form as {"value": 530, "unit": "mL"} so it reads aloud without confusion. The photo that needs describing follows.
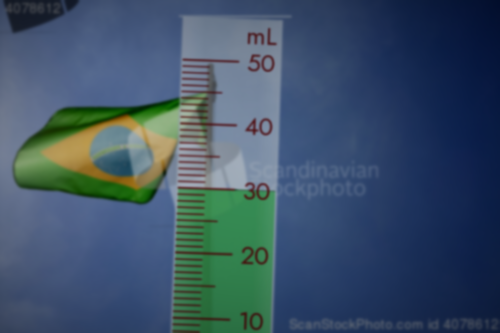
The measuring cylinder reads {"value": 30, "unit": "mL"}
